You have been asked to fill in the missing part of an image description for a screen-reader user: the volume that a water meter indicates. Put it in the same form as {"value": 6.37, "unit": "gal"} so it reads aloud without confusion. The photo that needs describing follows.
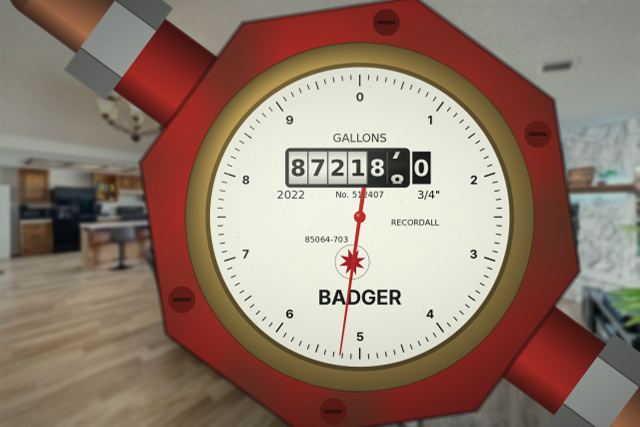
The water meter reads {"value": 8721875.2, "unit": "gal"}
